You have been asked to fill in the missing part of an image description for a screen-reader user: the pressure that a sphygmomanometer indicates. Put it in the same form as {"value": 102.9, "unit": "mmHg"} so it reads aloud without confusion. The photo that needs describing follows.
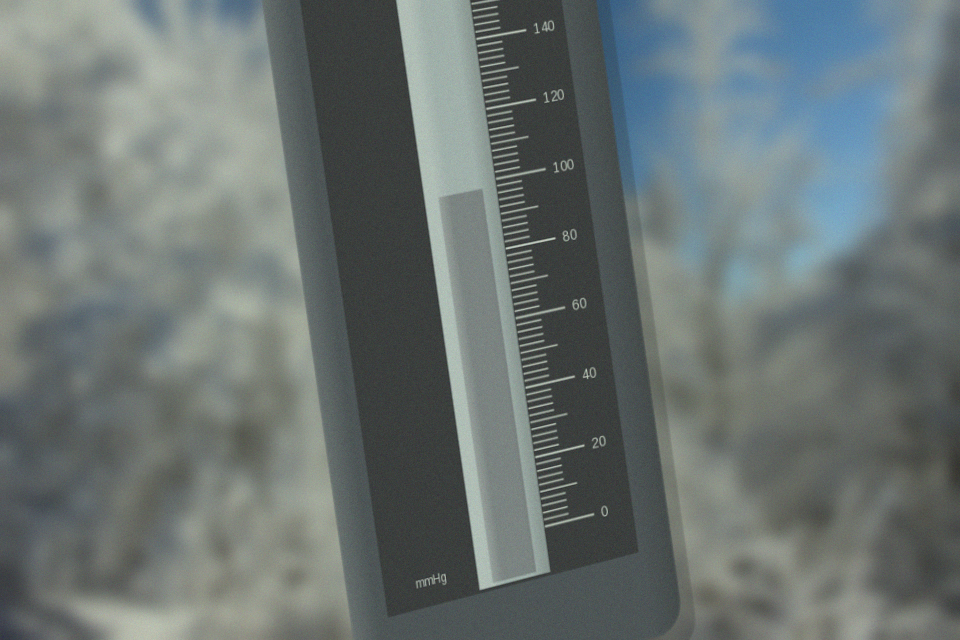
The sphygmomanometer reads {"value": 98, "unit": "mmHg"}
